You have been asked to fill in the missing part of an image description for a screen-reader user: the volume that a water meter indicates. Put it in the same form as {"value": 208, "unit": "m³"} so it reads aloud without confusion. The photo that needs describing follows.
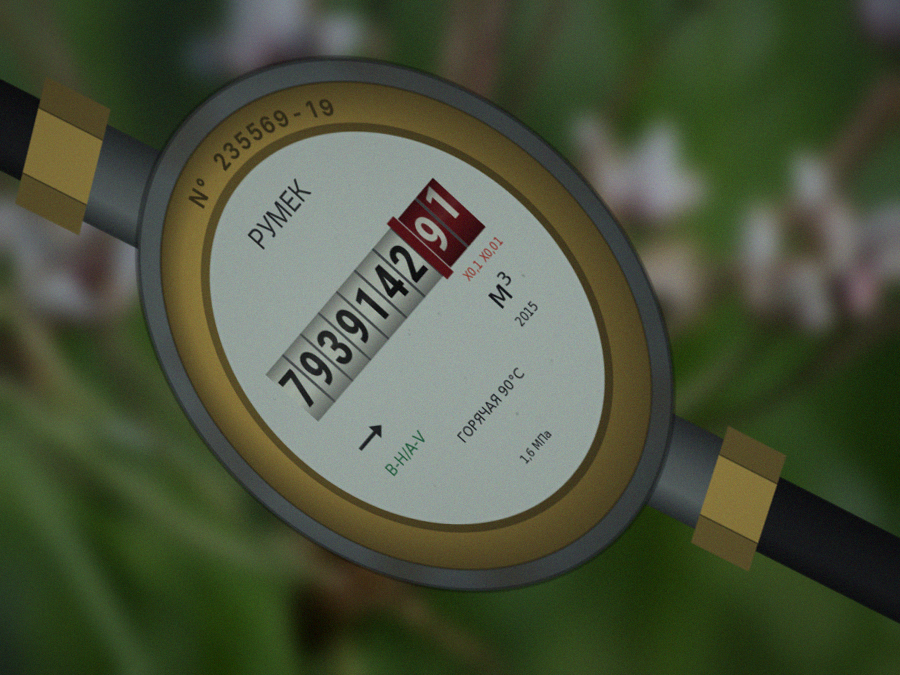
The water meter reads {"value": 7939142.91, "unit": "m³"}
